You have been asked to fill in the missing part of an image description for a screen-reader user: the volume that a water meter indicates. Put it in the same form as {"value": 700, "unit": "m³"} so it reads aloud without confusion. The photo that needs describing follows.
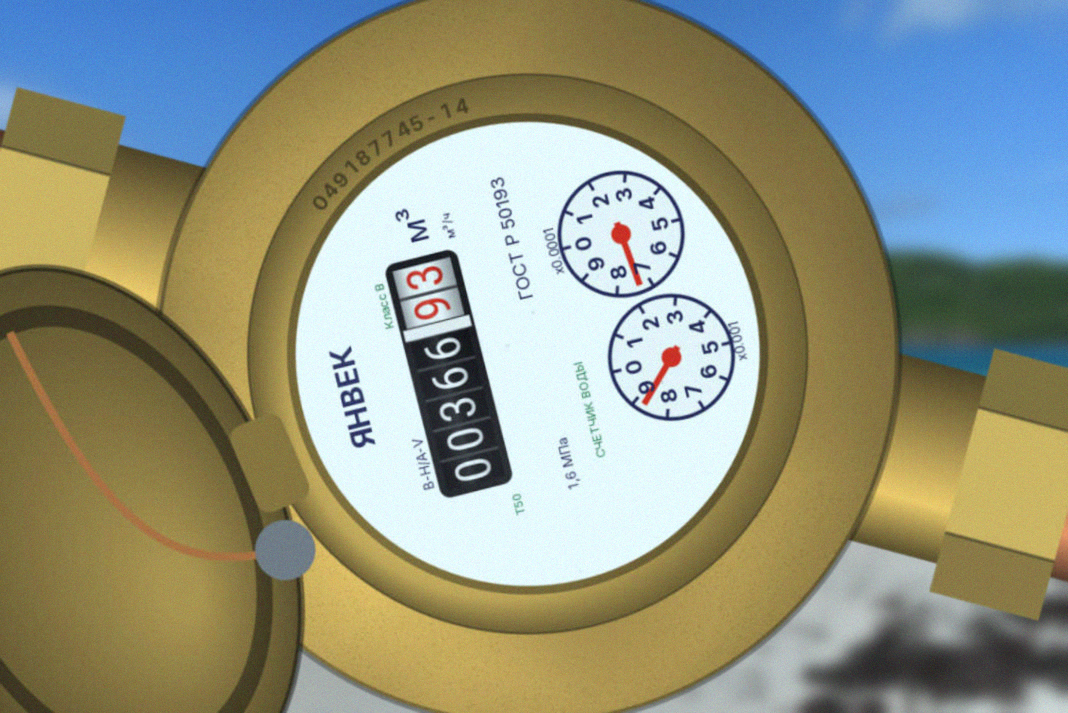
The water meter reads {"value": 366.9387, "unit": "m³"}
